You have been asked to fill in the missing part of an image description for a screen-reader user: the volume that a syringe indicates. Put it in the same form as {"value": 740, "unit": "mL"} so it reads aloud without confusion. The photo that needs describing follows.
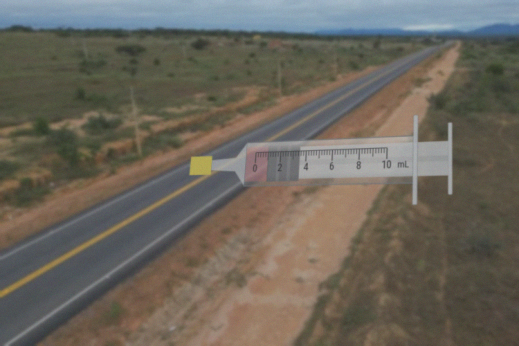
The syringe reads {"value": 1, "unit": "mL"}
